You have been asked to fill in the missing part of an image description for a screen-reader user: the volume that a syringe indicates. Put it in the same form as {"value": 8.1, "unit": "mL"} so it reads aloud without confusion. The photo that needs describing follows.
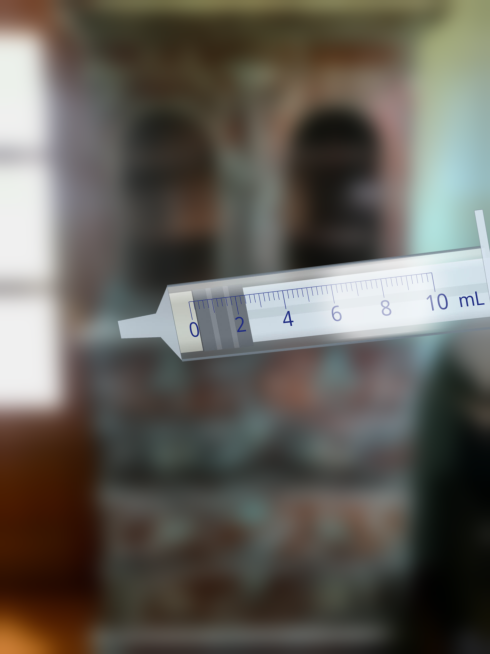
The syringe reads {"value": 0.2, "unit": "mL"}
